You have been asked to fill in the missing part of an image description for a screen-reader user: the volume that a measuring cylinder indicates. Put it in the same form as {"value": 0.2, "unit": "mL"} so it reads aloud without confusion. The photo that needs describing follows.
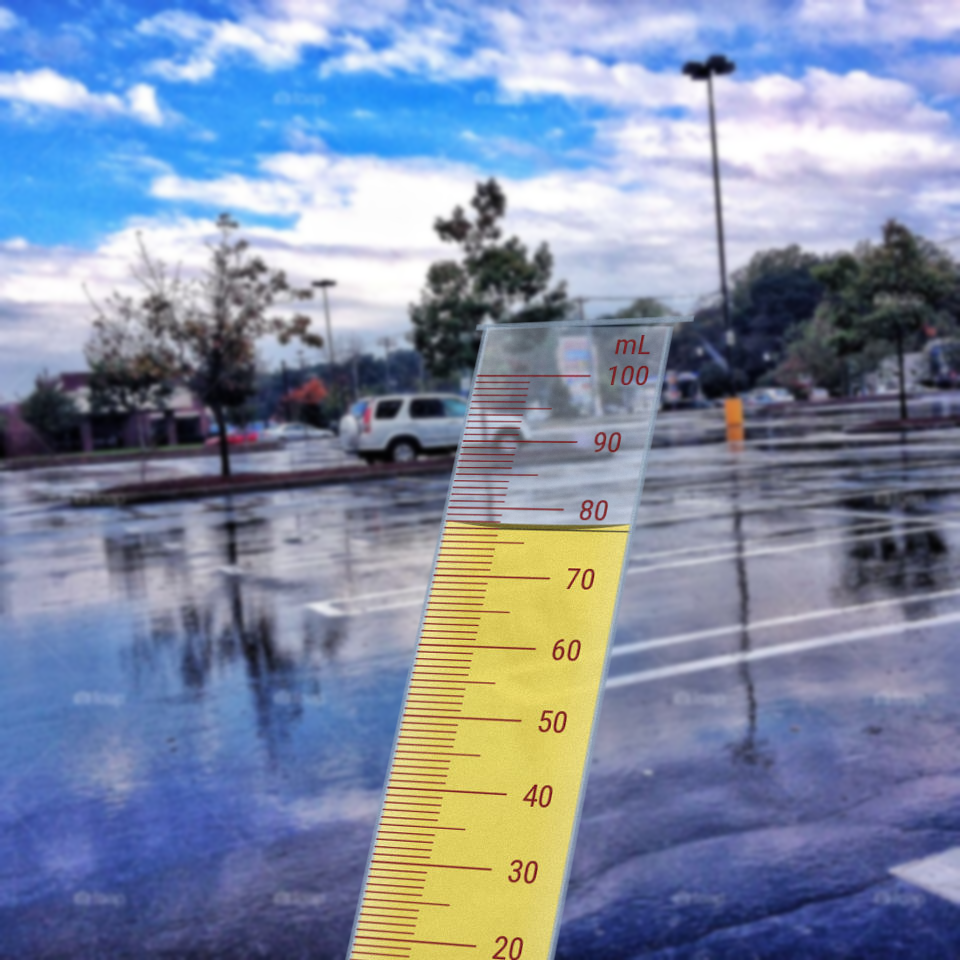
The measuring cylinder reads {"value": 77, "unit": "mL"}
